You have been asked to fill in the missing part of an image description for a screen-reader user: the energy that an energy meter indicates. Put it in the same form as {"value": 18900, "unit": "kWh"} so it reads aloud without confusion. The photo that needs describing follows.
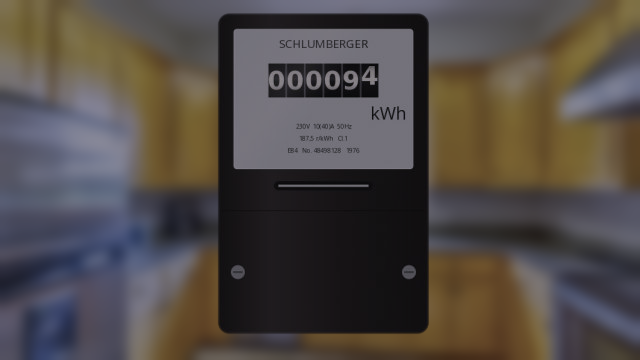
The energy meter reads {"value": 94, "unit": "kWh"}
